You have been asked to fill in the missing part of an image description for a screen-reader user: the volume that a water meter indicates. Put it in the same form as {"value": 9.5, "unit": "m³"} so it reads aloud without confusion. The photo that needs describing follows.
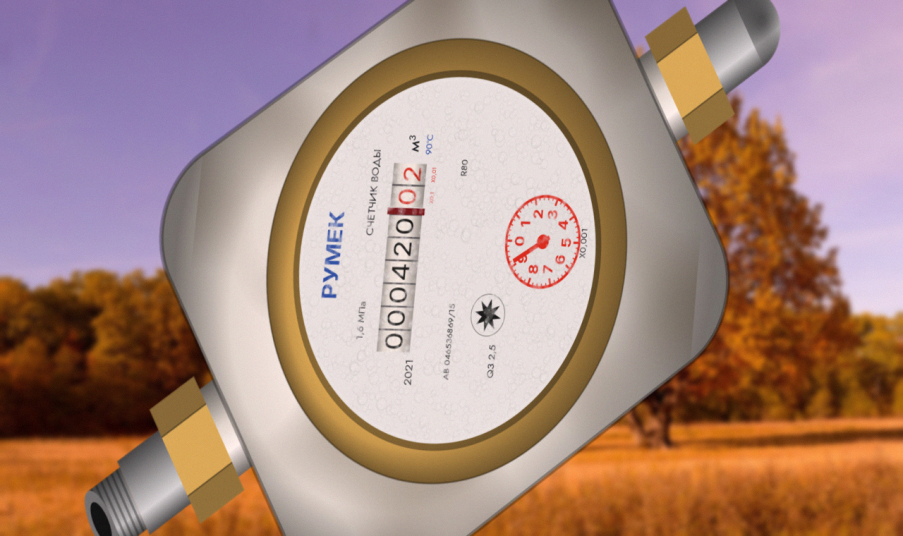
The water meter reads {"value": 420.019, "unit": "m³"}
